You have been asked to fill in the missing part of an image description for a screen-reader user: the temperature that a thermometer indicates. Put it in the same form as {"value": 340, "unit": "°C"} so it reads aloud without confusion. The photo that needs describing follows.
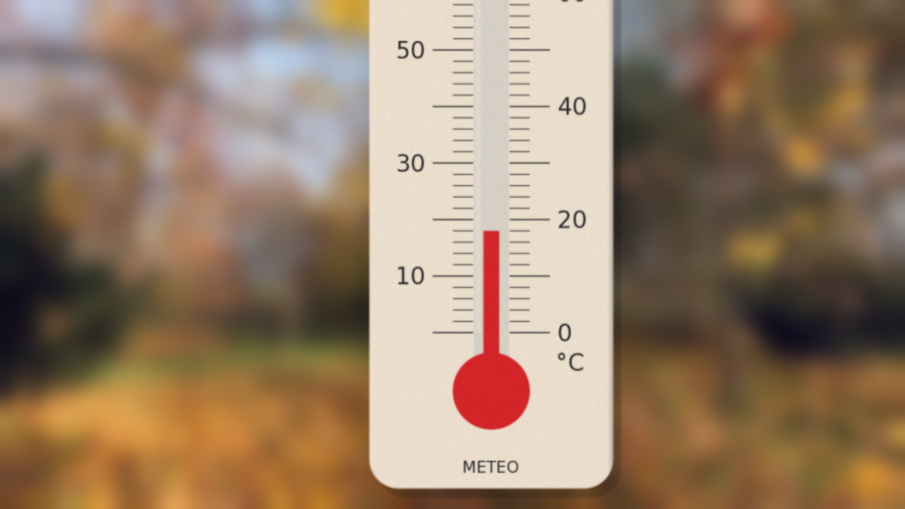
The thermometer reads {"value": 18, "unit": "°C"}
